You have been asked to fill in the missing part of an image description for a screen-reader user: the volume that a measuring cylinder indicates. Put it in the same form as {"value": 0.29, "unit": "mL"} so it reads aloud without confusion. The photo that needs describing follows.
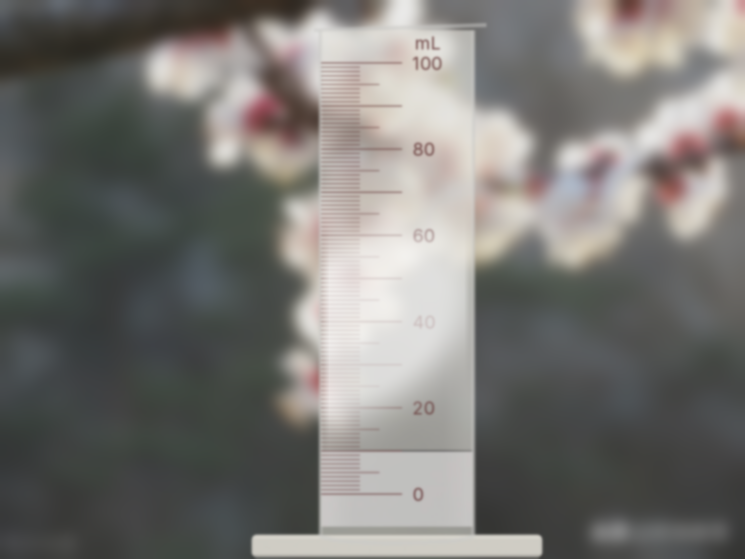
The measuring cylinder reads {"value": 10, "unit": "mL"}
